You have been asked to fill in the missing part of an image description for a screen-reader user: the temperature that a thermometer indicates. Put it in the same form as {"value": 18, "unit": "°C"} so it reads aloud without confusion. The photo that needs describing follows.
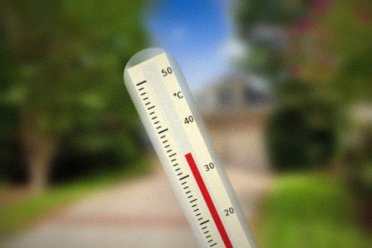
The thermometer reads {"value": 34, "unit": "°C"}
